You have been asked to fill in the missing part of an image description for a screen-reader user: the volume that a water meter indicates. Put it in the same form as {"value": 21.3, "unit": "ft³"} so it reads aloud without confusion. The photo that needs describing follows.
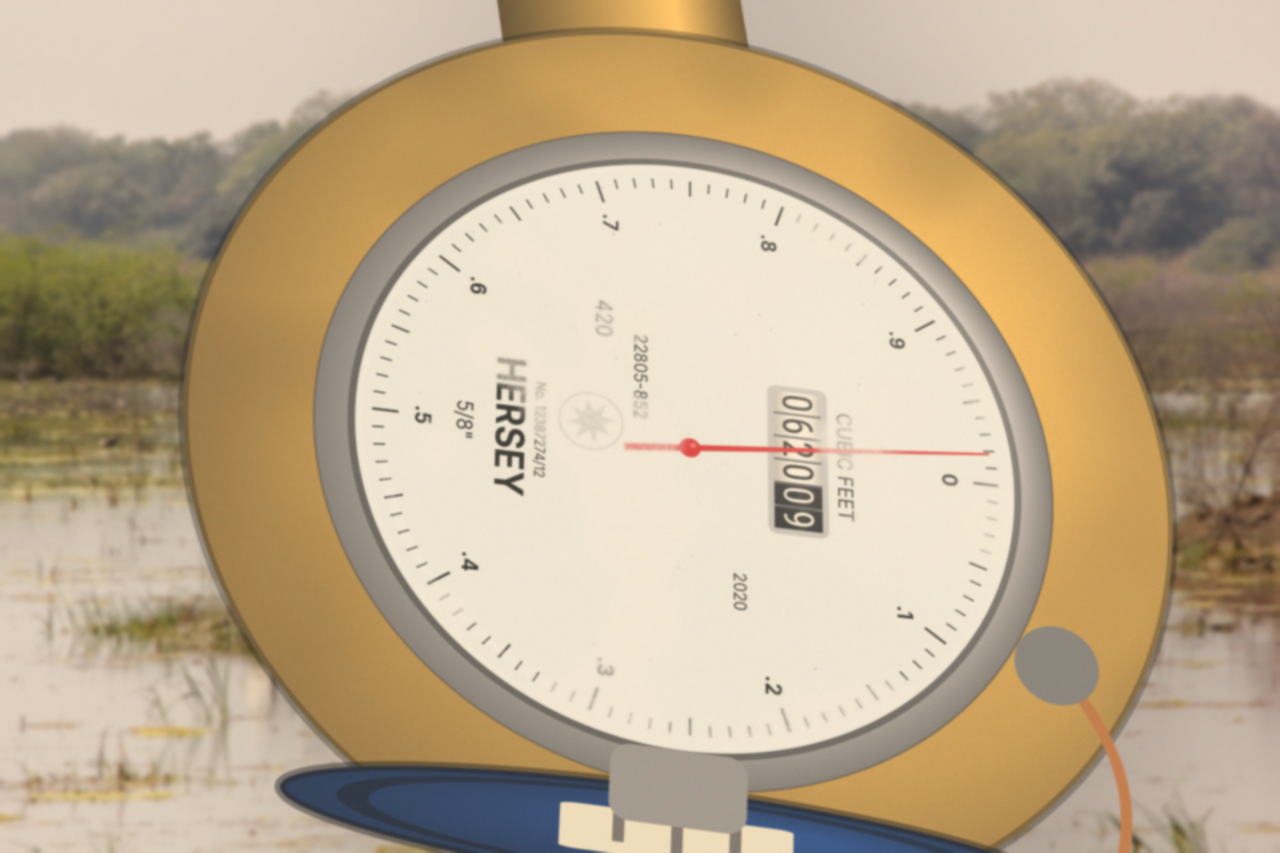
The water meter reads {"value": 62008.98, "unit": "ft³"}
